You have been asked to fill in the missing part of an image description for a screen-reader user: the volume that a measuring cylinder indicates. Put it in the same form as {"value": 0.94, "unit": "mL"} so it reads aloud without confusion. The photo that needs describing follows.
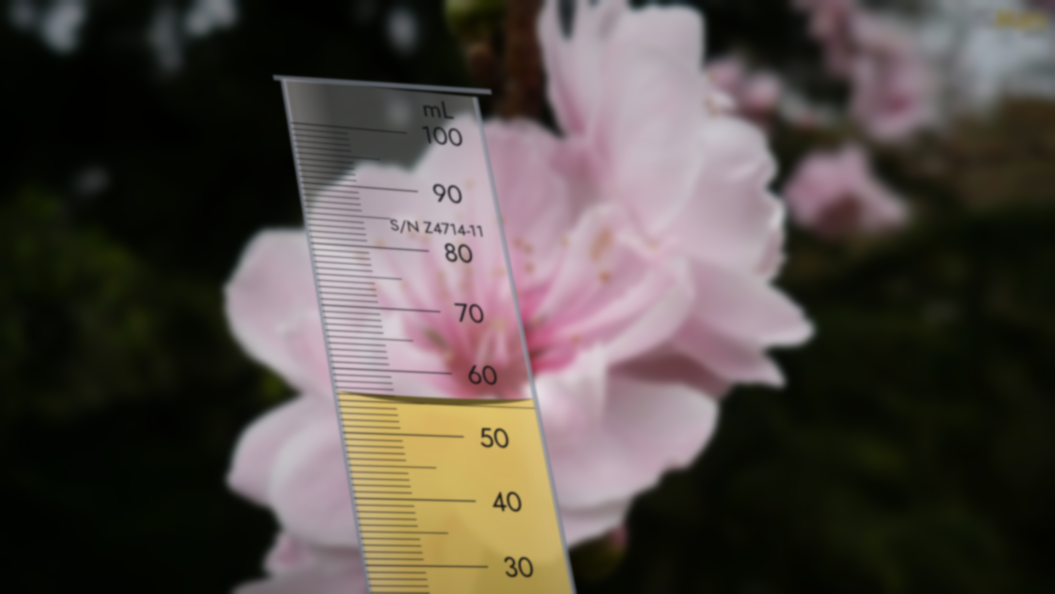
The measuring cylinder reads {"value": 55, "unit": "mL"}
